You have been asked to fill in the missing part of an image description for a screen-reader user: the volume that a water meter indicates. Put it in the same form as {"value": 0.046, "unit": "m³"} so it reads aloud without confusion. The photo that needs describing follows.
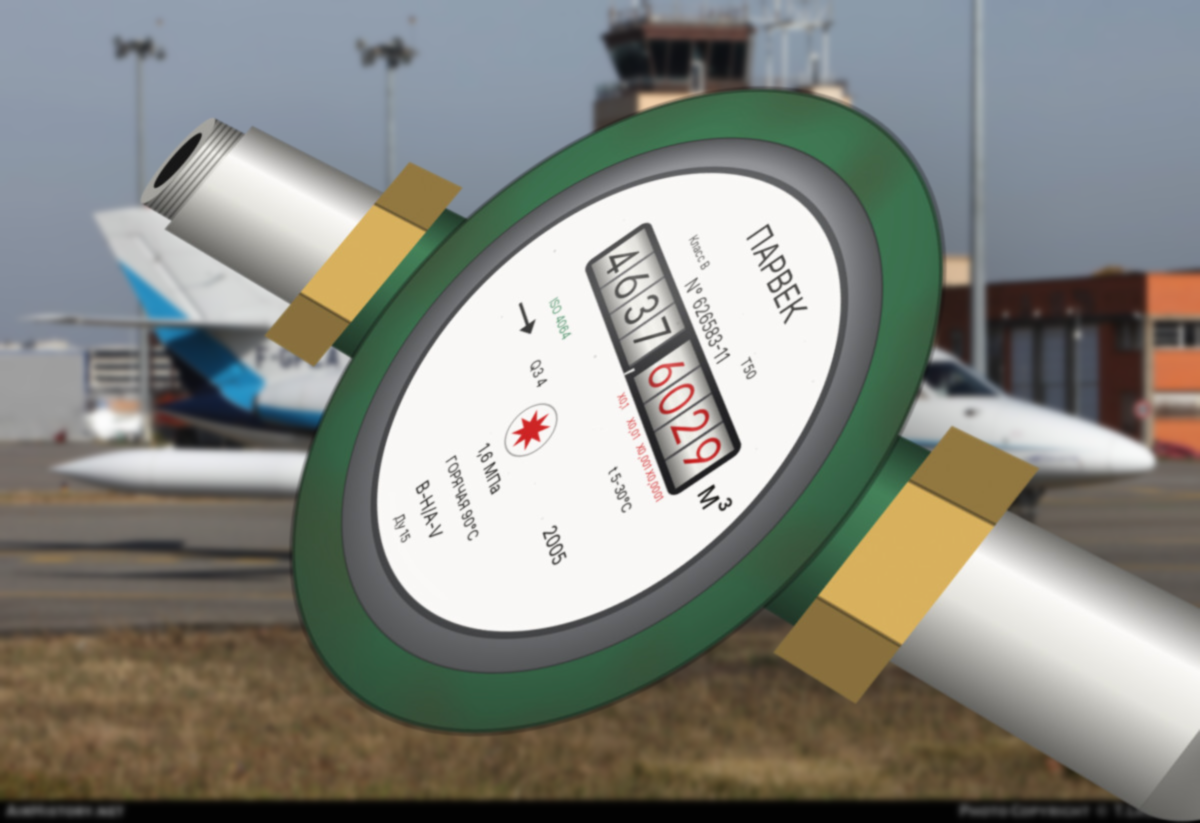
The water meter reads {"value": 4637.6029, "unit": "m³"}
